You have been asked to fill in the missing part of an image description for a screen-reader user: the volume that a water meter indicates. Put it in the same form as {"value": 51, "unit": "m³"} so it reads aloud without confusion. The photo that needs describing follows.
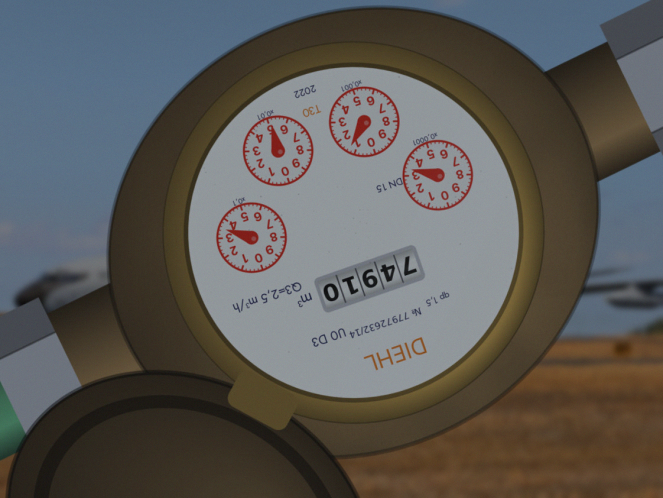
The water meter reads {"value": 74910.3513, "unit": "m³"}
